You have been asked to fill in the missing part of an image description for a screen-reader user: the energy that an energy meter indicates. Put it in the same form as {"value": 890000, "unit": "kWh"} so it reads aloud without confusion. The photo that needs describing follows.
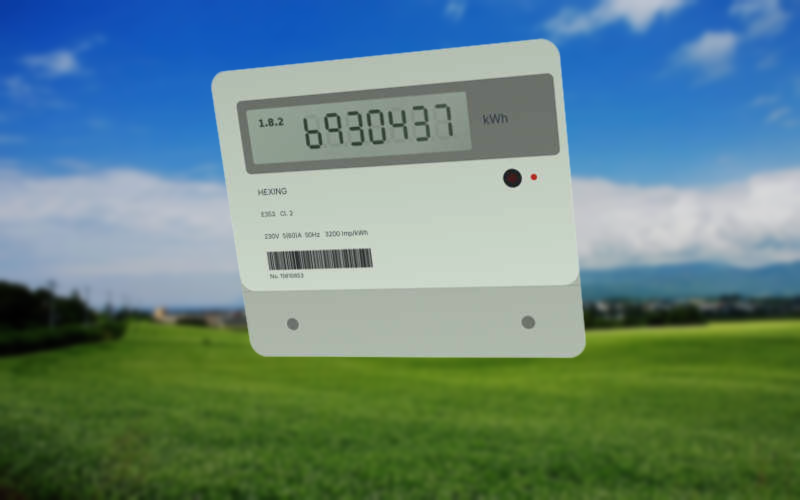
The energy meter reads {"value": 6930437, "unit": "kWh"}
